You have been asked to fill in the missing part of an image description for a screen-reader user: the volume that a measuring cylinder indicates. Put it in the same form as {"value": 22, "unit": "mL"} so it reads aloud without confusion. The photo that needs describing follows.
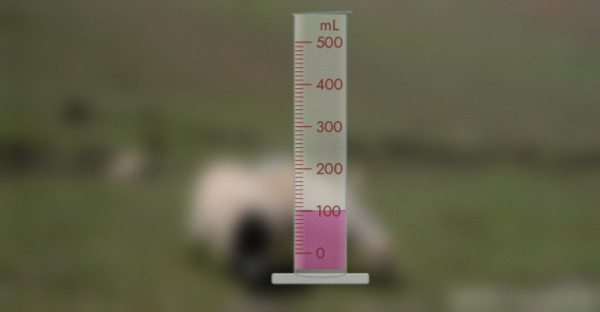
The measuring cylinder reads {"value": 100, "unit": "mL"}
